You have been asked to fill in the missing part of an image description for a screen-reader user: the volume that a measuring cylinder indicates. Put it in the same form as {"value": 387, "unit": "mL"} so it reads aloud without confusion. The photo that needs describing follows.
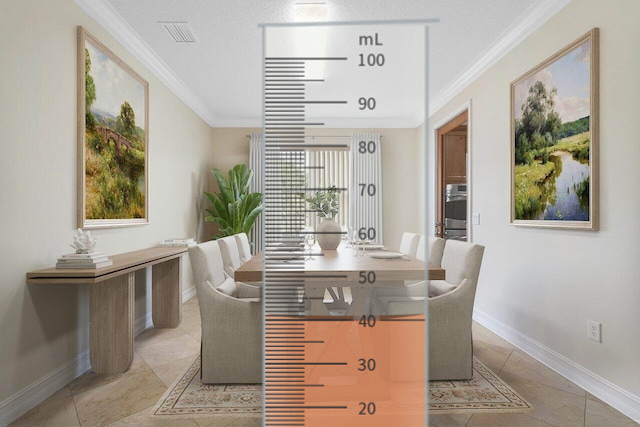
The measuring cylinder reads {"value": 40, "unit": "mL"}
